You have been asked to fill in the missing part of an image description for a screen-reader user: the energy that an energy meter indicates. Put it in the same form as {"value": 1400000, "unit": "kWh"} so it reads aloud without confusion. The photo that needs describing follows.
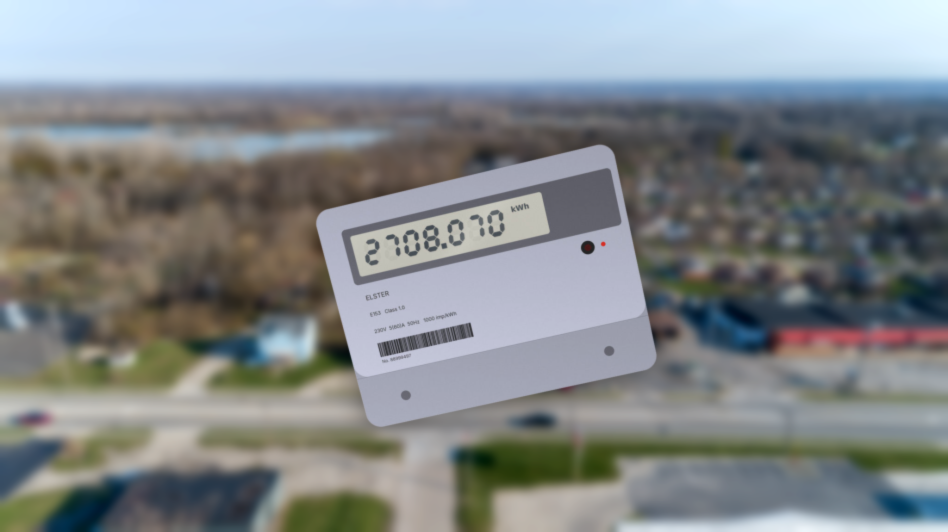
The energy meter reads {"value": 2708.070, "unit": "kWh"}
